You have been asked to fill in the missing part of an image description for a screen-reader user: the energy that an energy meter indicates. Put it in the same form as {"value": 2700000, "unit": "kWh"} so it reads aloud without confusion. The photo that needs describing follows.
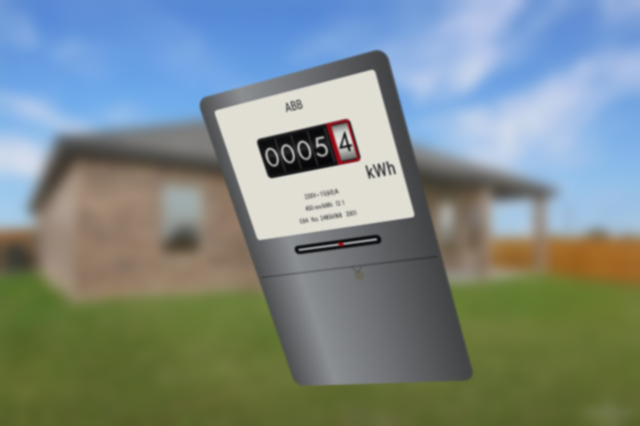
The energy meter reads {"value": 5.4, "unit": "kWh"}
